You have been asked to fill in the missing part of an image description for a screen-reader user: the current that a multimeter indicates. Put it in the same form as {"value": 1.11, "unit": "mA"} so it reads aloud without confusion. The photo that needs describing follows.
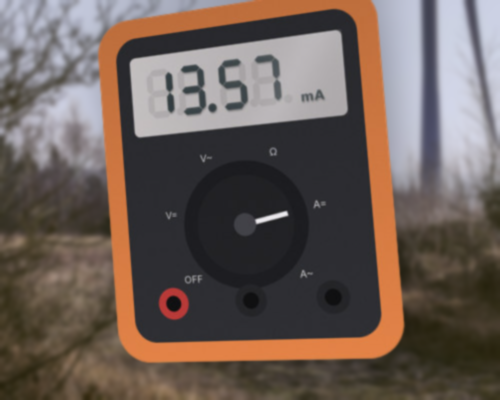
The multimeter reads {"value": 13.57, "unit": "mA"}
